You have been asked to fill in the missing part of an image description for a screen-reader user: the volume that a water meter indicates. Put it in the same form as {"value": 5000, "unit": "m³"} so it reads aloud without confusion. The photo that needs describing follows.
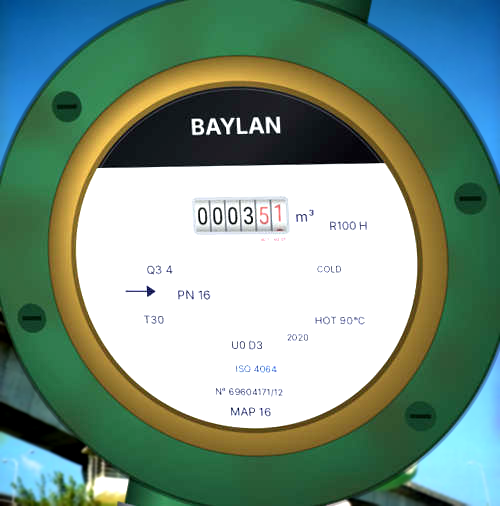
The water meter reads {"value": 3.51, "unit": "m³"}
